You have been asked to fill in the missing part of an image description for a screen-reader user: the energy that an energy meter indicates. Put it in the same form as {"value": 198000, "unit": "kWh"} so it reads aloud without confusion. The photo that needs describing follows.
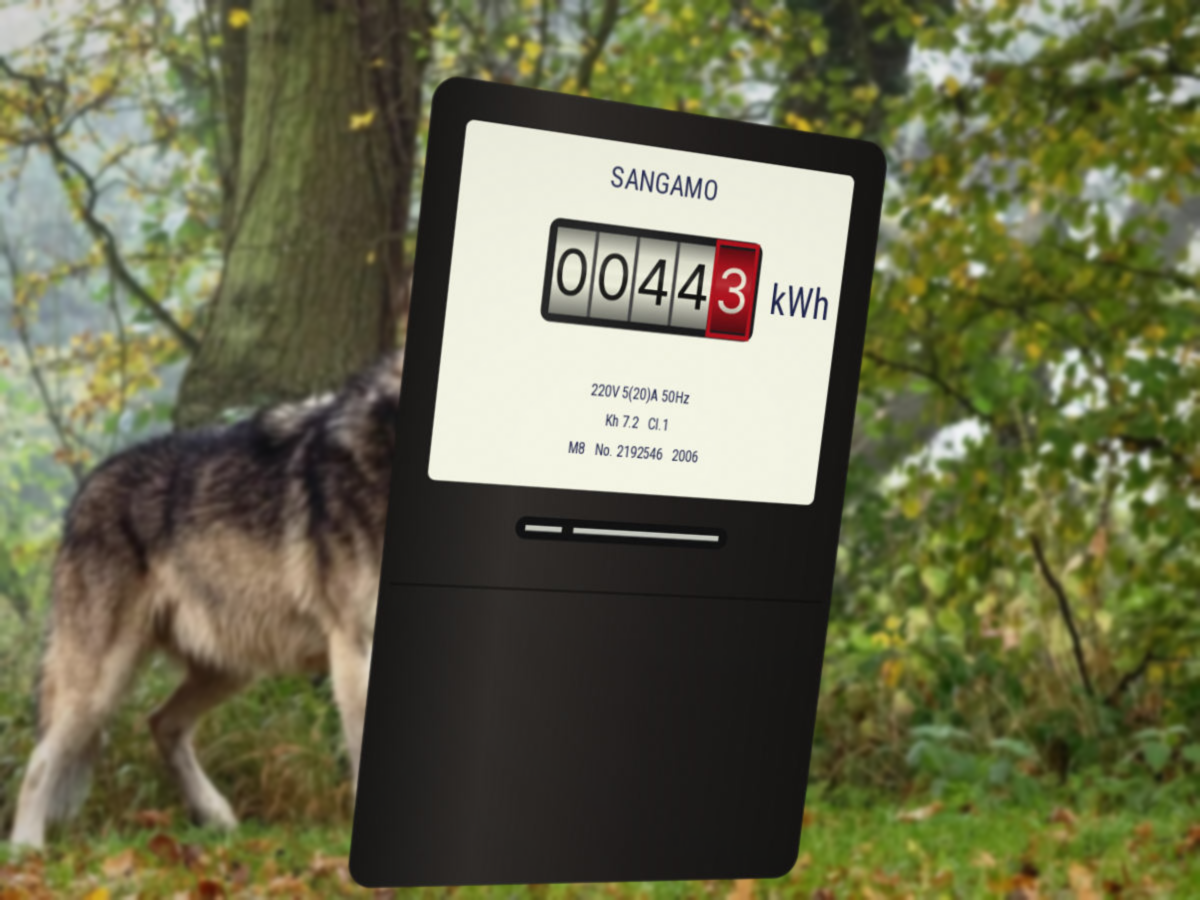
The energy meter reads {"value": 44.3, "unit": "kWh"}
